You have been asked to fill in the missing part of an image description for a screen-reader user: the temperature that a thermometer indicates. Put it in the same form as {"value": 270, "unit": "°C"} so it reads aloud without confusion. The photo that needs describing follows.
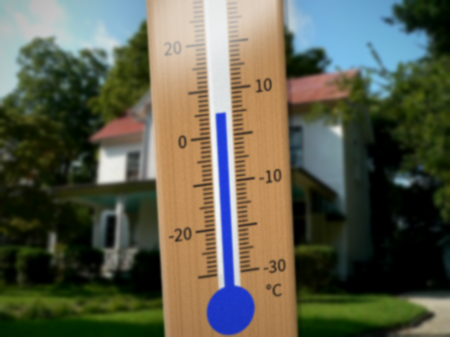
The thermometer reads {"value": 5, "unit": "°C"}
